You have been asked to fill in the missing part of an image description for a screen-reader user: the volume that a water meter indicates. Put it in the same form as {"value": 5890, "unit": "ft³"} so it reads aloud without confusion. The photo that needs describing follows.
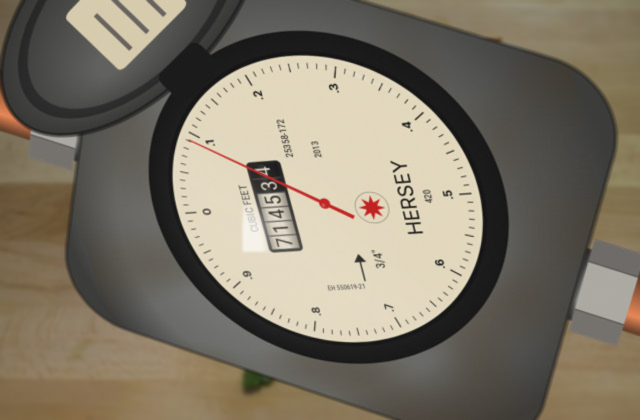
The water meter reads {"value": 714534.09, "unit": "ft³"}
